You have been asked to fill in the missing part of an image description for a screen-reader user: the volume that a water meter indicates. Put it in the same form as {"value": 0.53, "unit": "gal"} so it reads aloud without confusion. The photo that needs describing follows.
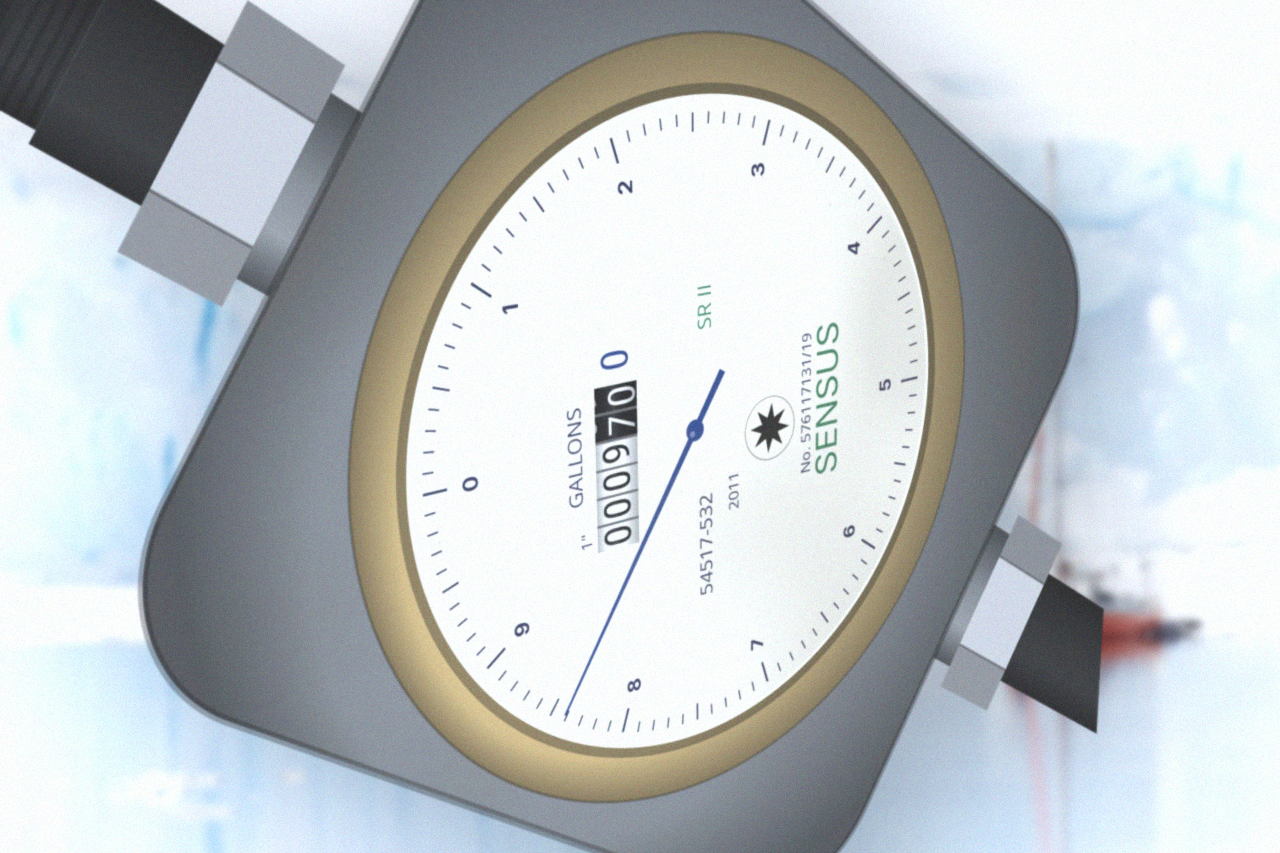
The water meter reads {"value": 9698.4, "unit": "gal"}
